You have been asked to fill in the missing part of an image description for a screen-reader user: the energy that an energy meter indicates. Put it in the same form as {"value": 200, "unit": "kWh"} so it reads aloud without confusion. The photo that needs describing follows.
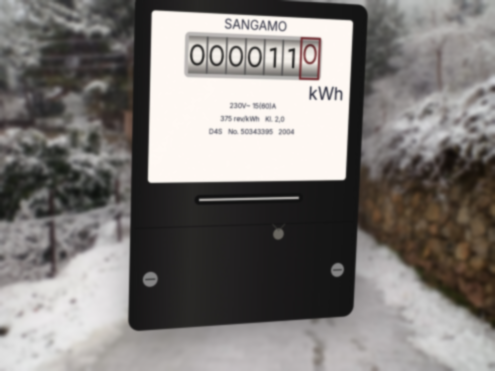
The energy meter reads {"value": 11.0, "unit": "kWh"}
